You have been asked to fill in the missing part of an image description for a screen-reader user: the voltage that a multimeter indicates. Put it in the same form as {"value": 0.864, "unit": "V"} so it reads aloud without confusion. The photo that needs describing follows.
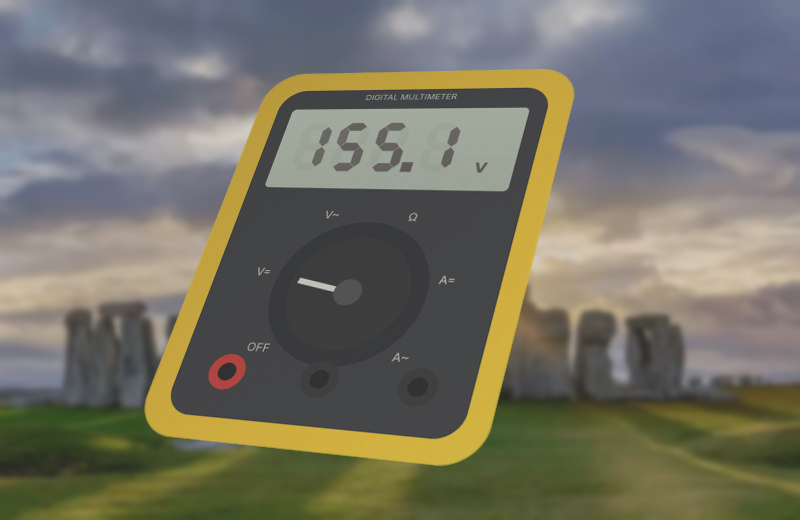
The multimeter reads {"value": 155.1, "unit": "V"}
